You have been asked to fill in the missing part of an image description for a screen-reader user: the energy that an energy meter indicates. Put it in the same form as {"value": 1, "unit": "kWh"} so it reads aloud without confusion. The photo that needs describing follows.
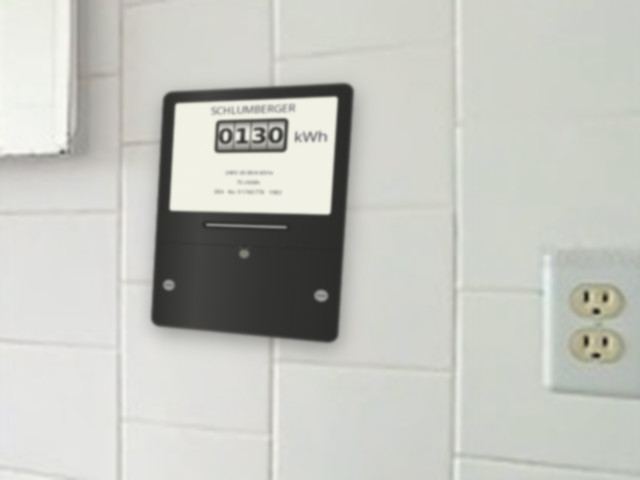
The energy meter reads {"value": 130, "unit": "kWh"}
